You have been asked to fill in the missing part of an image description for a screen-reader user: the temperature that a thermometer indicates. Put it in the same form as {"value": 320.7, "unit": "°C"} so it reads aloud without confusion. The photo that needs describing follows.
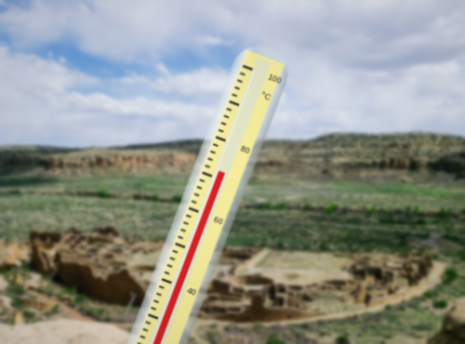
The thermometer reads {"value": 72, "unit": "°C"}
